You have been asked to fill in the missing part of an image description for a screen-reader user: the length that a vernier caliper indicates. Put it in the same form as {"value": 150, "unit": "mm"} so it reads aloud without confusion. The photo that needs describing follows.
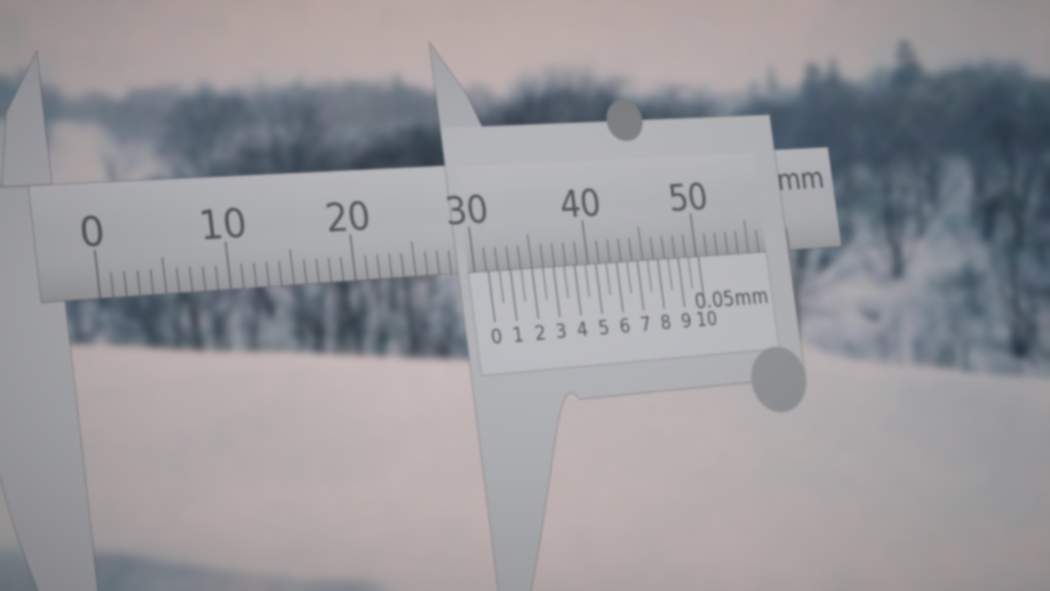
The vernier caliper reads {"value": 31.2, "unit": "mm"}
